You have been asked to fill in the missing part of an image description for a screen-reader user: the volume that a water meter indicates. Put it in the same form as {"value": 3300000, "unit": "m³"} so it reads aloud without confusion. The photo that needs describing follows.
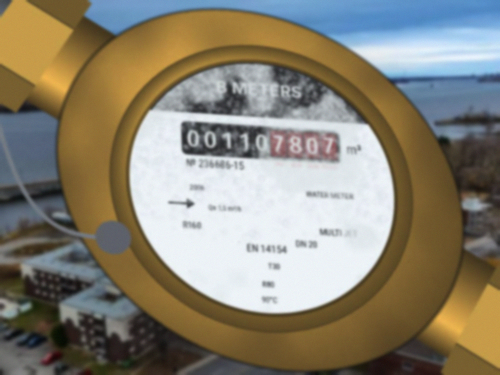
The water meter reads {"value": 110.7807, "unit": "m³"}
